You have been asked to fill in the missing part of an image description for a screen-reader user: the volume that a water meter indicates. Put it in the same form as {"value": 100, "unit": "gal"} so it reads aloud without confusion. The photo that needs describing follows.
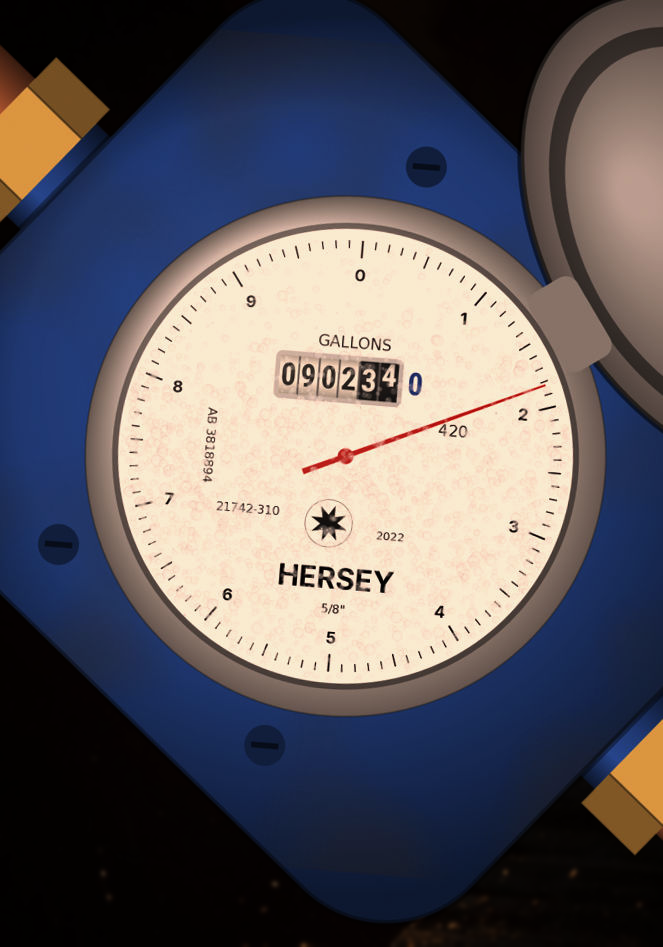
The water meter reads {"value": 902341.8, "unit": "gal"}
